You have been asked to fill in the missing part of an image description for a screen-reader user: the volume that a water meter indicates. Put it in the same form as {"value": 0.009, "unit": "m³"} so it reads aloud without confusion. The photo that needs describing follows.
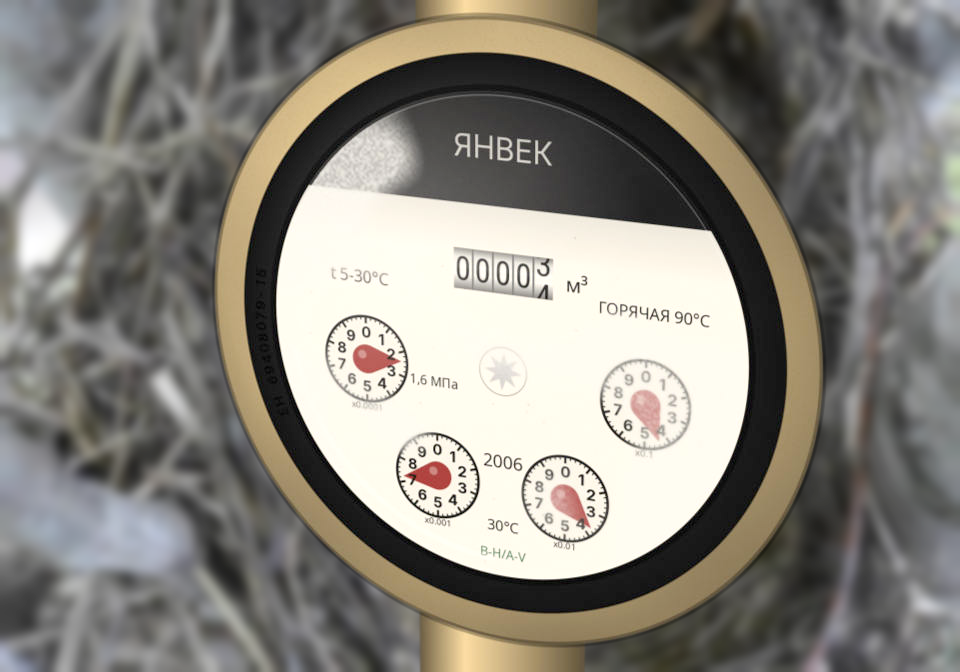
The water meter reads {"value": 3.4372, "unit": "m³"}
